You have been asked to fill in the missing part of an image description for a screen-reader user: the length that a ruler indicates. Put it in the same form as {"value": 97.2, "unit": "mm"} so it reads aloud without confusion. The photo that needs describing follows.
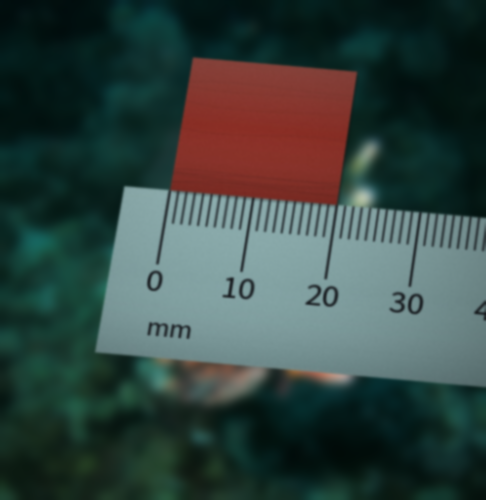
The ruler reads {"value": 20, "unit": "mm"}
